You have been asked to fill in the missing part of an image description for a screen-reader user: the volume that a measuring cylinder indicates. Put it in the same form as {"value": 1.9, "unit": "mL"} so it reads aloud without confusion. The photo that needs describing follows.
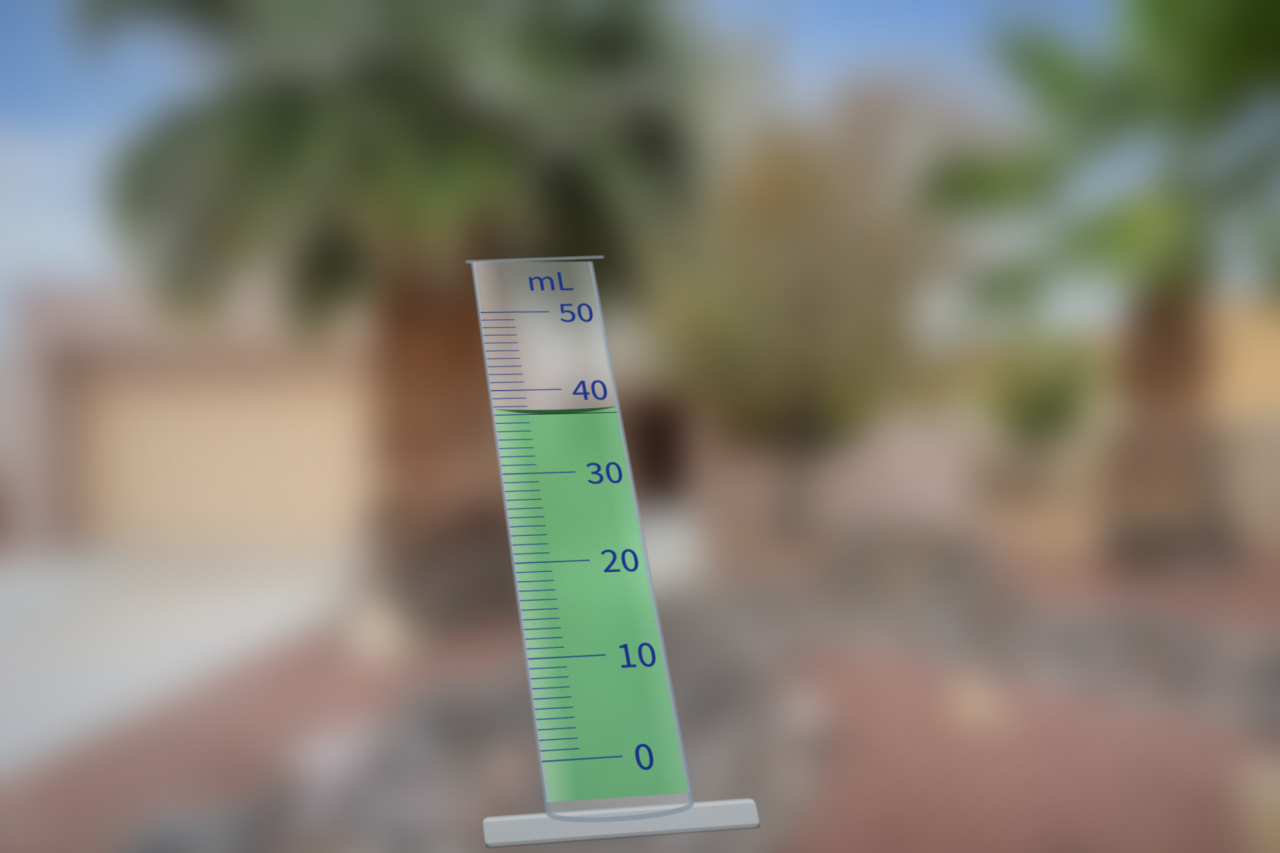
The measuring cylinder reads {"value": 37, "unit": "mL"}
